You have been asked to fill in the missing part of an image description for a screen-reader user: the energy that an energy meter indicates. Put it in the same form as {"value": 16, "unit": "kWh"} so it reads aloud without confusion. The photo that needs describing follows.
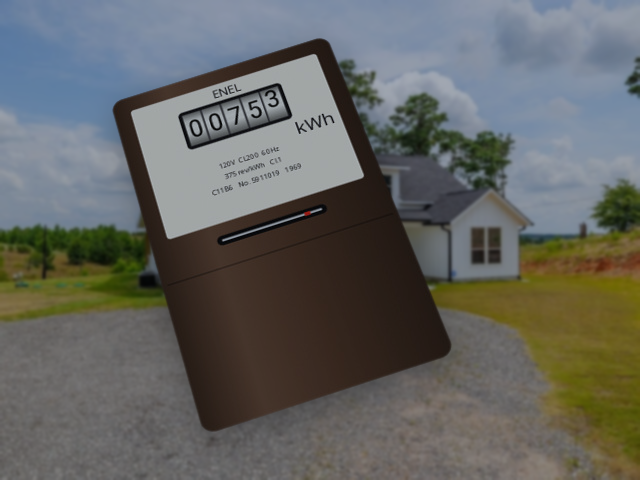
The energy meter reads {"value": 753, "unit": "kWh"}
